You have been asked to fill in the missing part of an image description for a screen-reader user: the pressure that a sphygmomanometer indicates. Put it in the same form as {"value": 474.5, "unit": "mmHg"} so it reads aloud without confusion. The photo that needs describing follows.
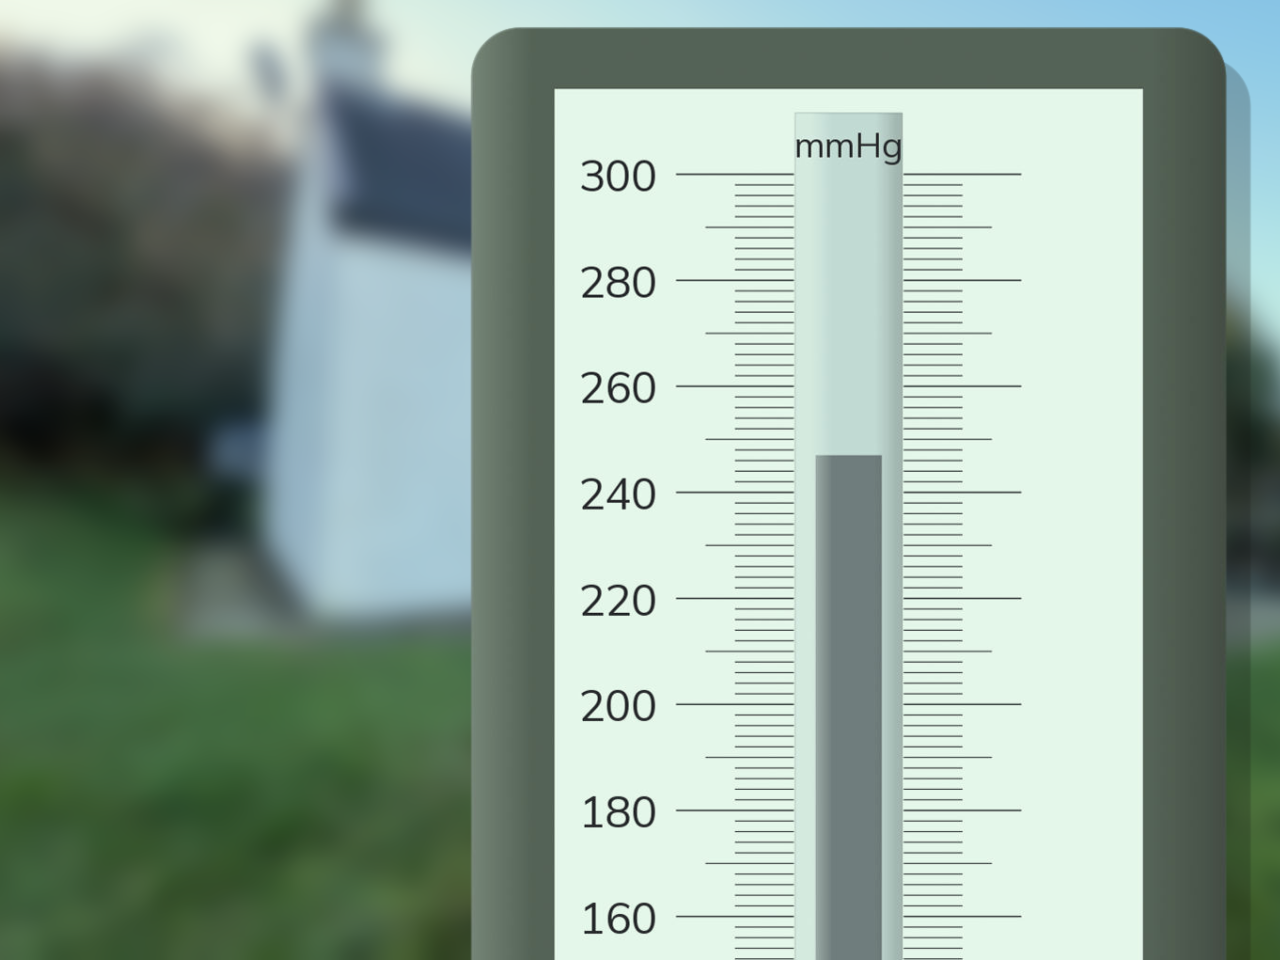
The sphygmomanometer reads {"value": 247, "unit": "mmHg"}
